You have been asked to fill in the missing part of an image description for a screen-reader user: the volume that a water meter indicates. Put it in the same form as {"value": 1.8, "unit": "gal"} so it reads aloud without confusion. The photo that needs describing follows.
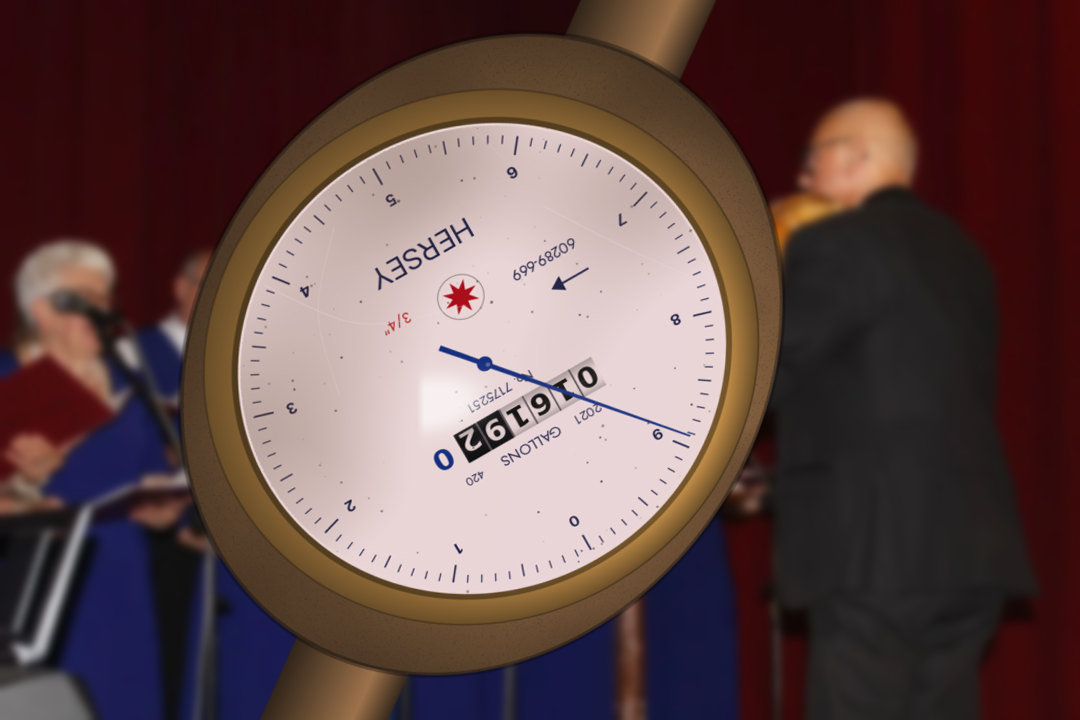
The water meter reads {"value": 161918.9, "unit": "gal"}
